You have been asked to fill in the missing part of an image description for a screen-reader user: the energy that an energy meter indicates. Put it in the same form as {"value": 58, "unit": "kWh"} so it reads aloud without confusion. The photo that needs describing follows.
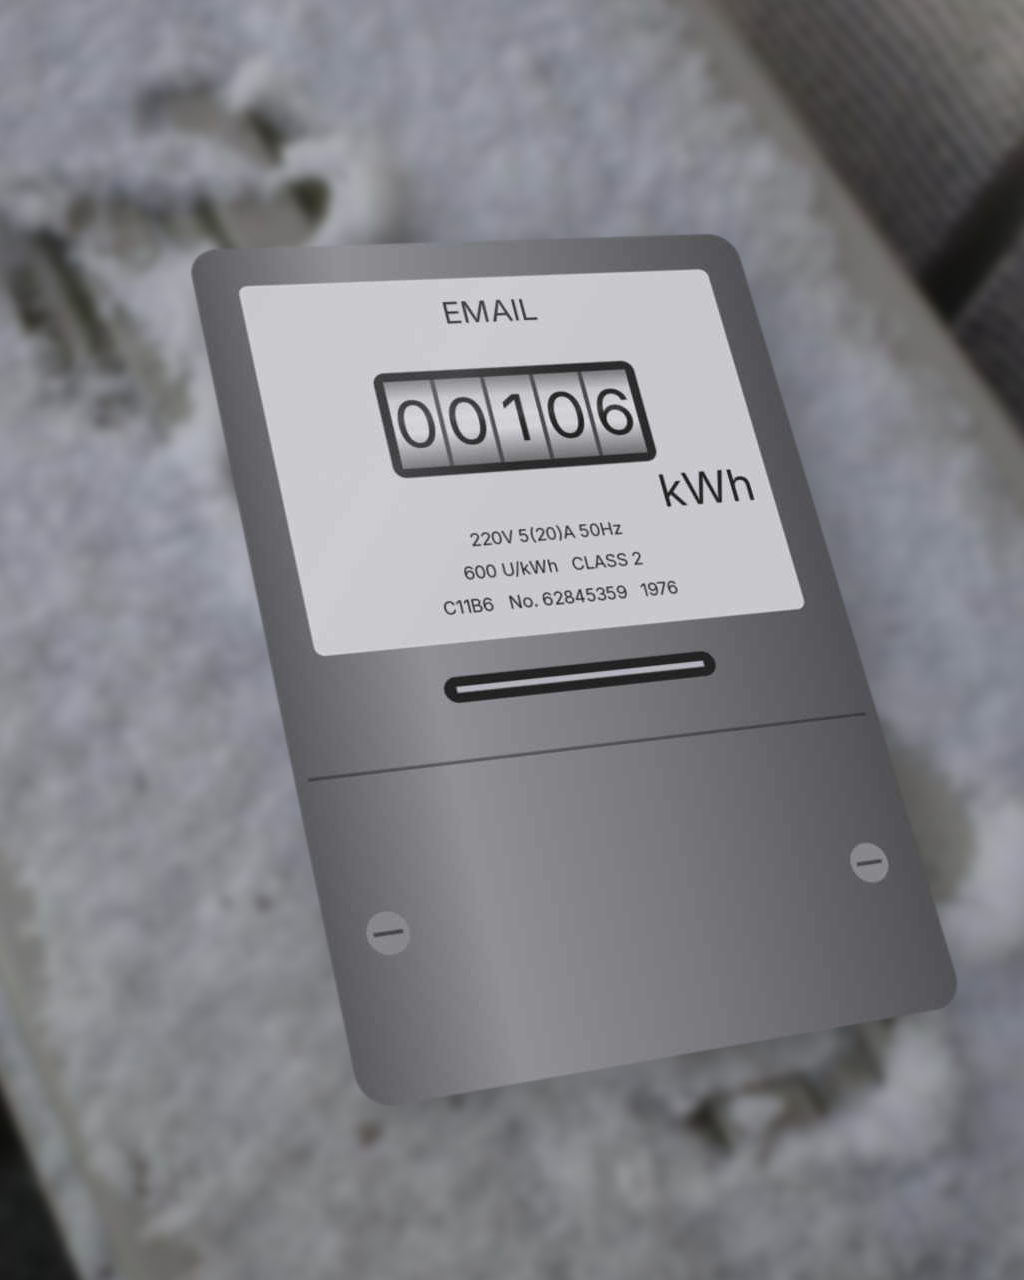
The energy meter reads {"value": 106, "unit": "kWh"}
